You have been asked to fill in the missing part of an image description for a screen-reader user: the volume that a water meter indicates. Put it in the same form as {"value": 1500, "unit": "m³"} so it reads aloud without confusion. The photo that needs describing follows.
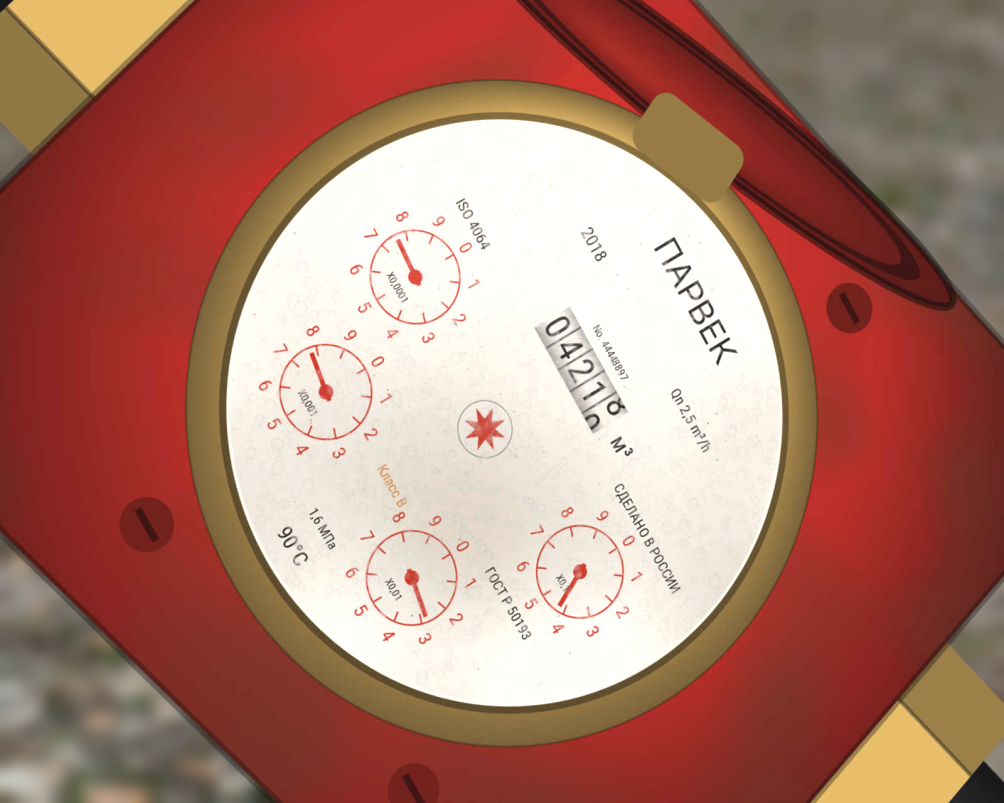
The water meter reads {"value": 4218.4277, "unit": "m³"}
